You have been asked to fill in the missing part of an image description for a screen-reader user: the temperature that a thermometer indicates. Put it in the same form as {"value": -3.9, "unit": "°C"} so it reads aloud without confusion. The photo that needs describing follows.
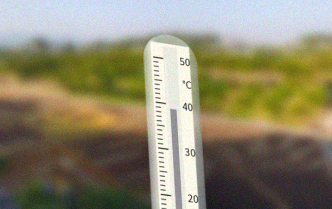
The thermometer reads {"value": 39, "unit": "°C"}
